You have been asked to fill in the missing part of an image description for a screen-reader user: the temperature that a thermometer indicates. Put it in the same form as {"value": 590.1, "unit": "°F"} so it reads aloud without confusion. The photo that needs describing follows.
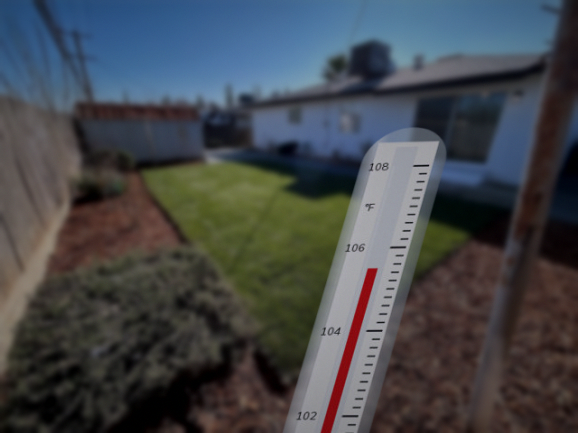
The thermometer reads {"value": 105.5, "unit": "°F"}
